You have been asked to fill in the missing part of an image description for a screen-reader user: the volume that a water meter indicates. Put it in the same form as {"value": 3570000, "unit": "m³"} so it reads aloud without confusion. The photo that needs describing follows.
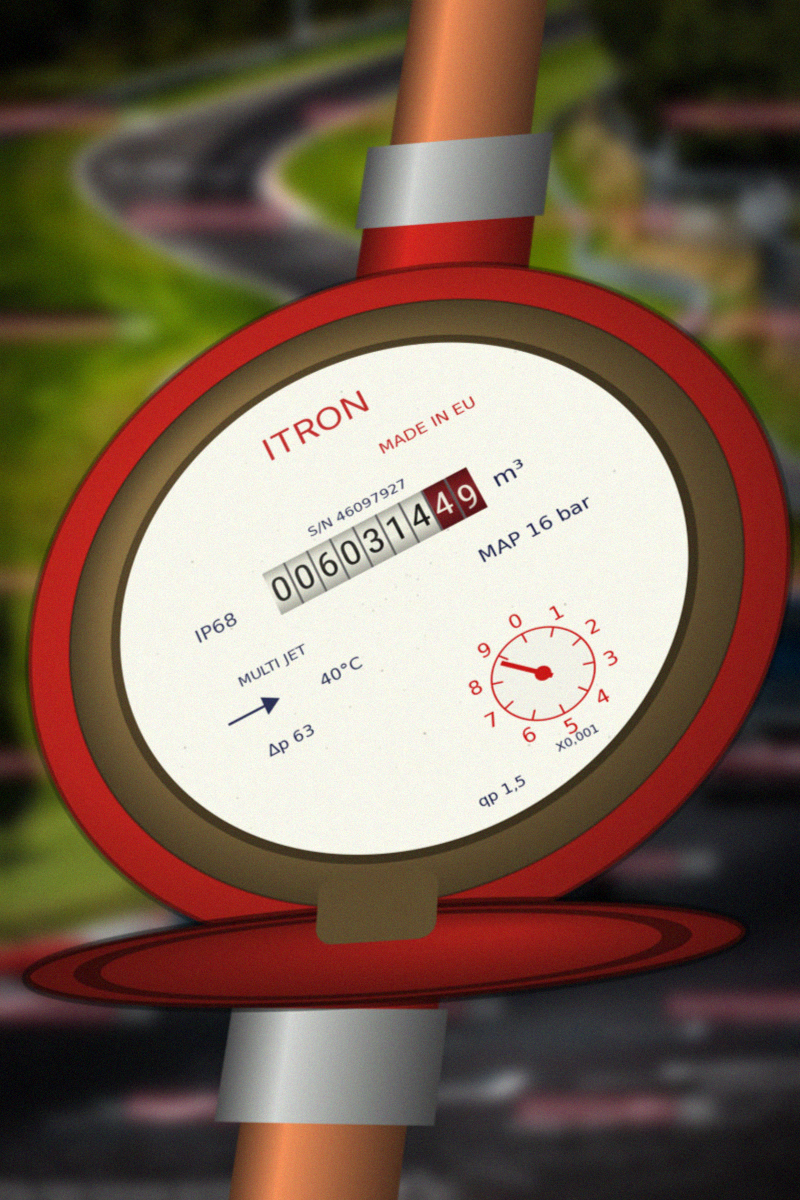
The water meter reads {"value": 60314.488, "unit": "m³"}
